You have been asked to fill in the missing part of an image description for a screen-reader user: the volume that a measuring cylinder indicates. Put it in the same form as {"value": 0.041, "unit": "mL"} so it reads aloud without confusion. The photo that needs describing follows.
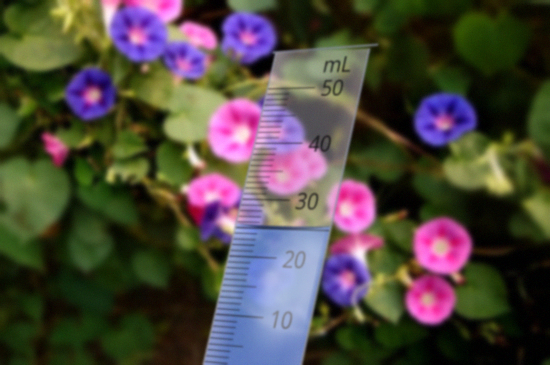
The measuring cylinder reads {"value": 25, "unit": "mL"}
